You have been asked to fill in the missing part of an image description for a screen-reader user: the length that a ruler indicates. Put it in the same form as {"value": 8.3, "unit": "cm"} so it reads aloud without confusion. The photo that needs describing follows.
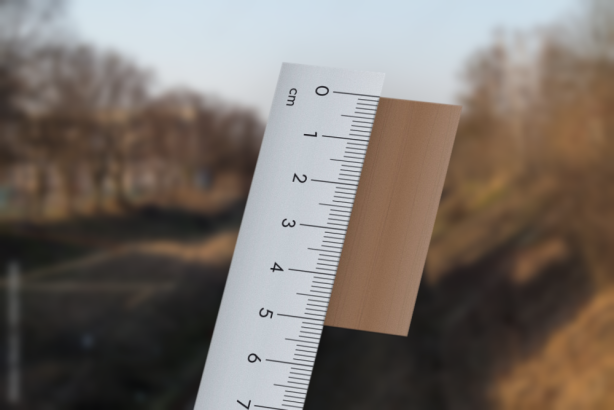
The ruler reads {"value": 5.1, "unit": "cm"}
